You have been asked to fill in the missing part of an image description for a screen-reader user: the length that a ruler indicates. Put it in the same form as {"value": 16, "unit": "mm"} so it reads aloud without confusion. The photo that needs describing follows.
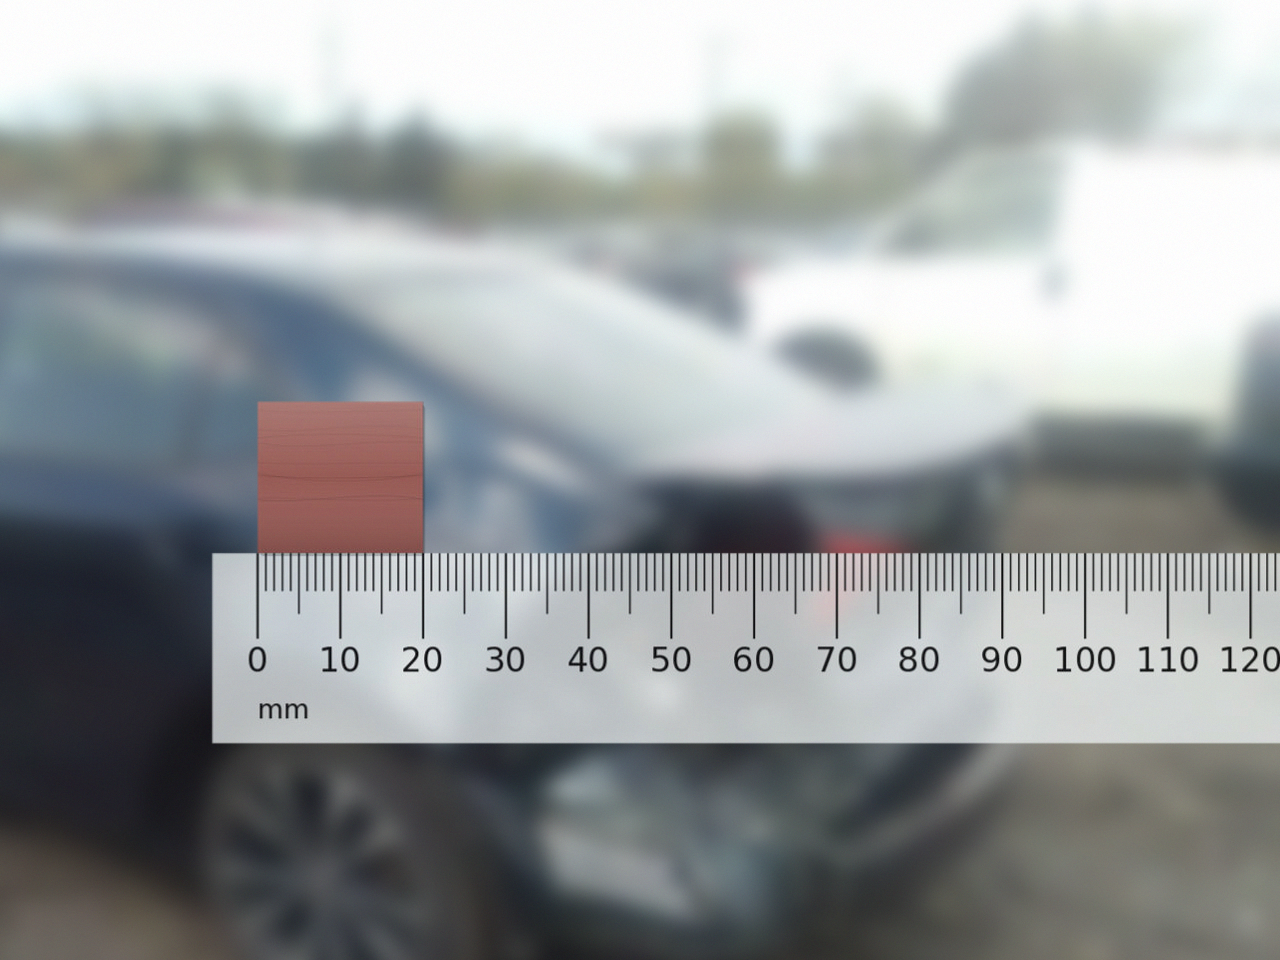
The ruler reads {"value": 20, "unit": "mm"}
